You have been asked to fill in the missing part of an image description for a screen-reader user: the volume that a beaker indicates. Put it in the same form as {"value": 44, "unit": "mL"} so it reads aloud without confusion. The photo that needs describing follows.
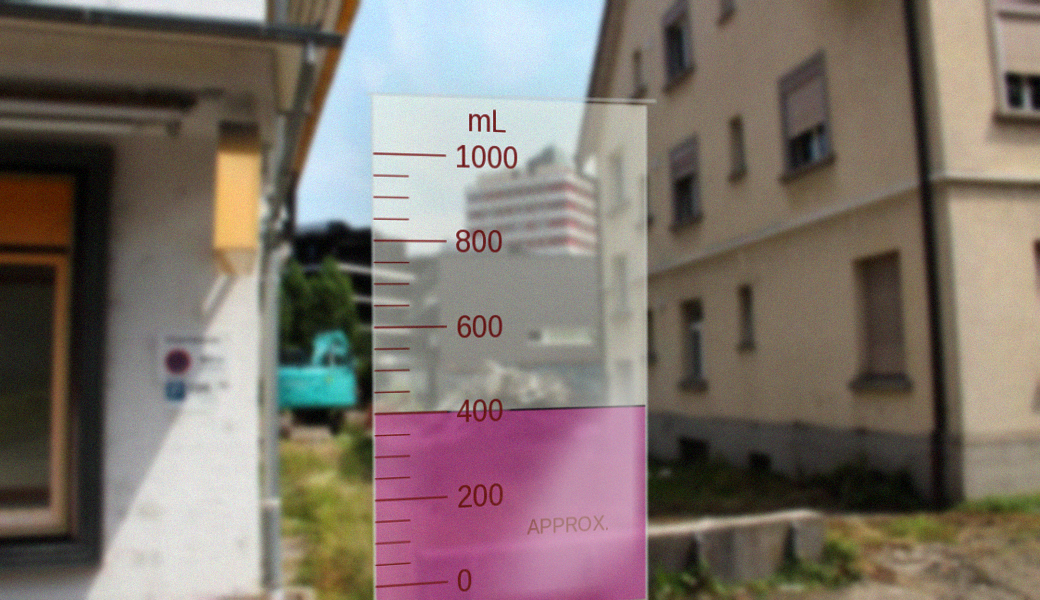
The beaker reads {"value": 400, "unit": "mL"}
